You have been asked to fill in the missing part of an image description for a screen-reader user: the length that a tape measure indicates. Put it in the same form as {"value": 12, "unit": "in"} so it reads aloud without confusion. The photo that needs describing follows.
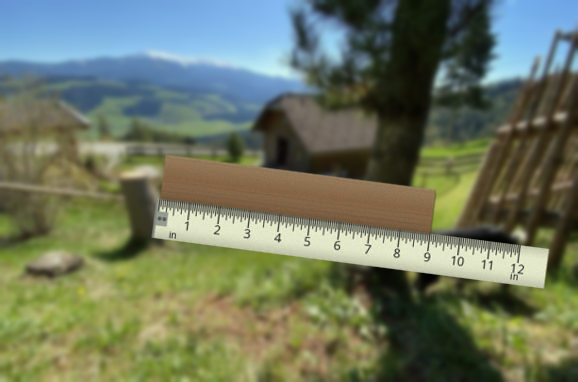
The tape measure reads {"value": 9, "unit": "in"}
